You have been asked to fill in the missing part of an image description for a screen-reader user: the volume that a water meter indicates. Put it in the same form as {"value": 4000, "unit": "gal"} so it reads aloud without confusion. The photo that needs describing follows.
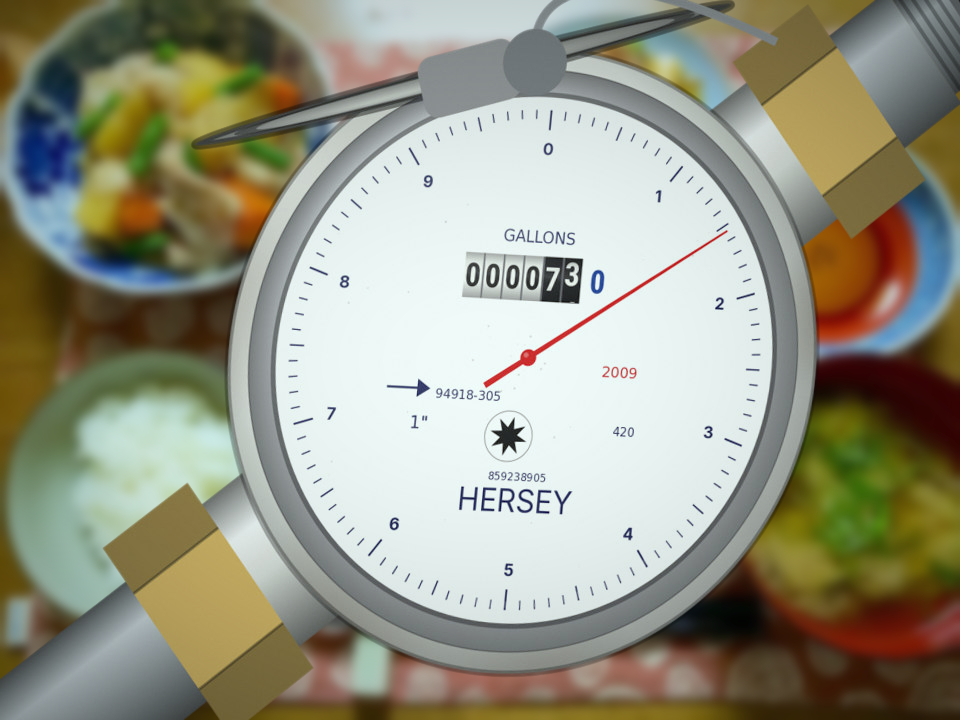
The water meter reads {"value": 731.5, "unit": "gal"}
